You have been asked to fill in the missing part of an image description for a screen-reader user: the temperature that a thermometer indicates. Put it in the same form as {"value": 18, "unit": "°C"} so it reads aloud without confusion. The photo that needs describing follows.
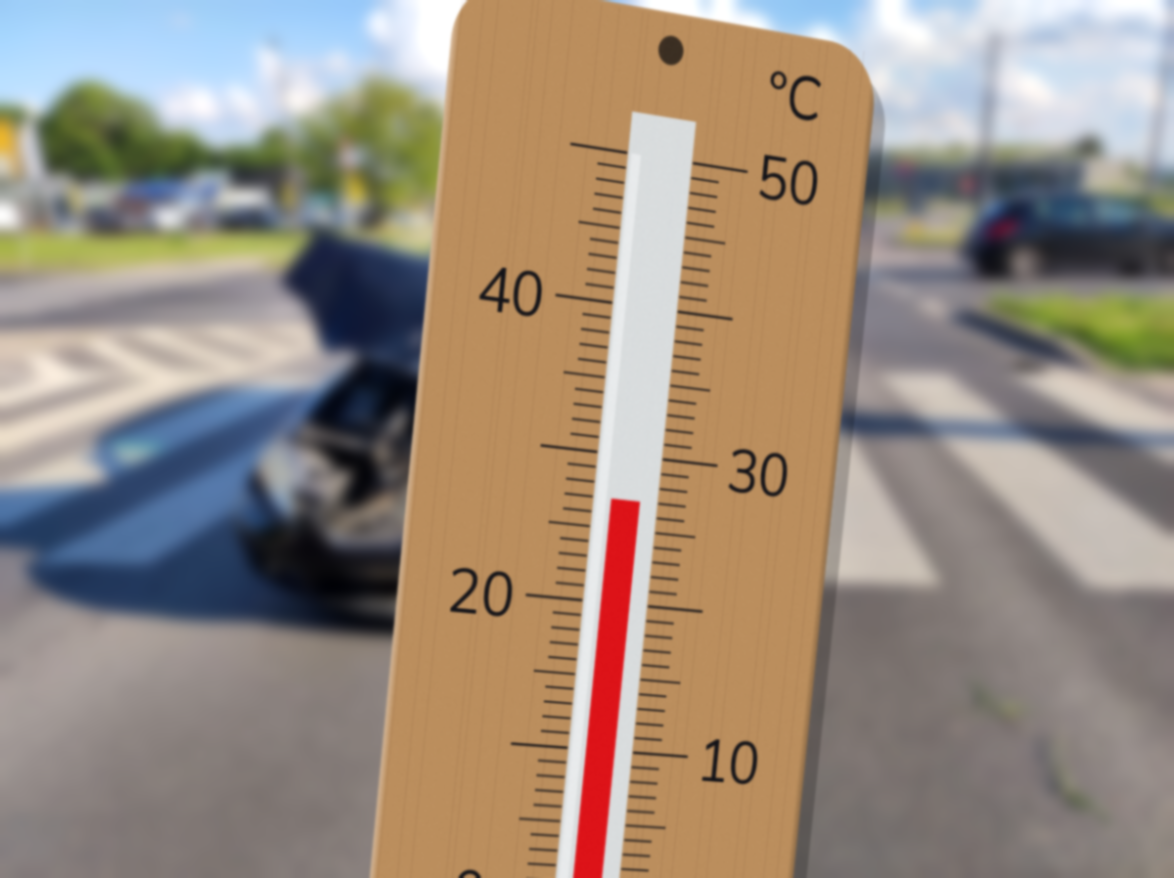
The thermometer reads {"value": 27, "unit": "°C"}
